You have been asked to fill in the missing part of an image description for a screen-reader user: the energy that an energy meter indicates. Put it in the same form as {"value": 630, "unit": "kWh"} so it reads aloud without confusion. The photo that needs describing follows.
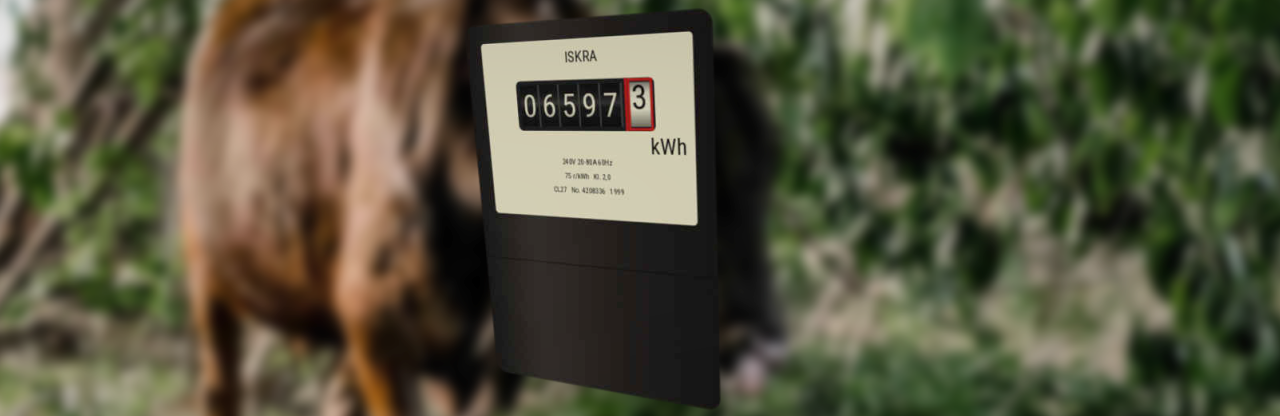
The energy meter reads {"value": 6597.3, "unit": "kWh"}
